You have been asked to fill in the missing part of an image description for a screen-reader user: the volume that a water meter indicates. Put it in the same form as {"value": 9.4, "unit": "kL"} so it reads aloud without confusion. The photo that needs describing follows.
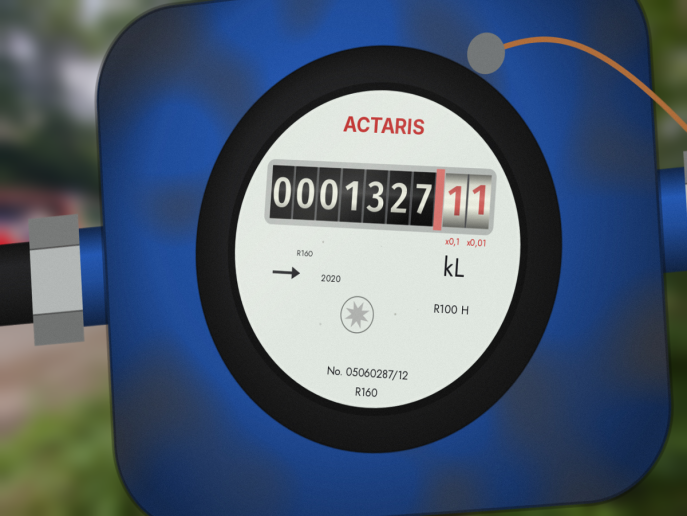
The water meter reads {"value": 1327.11, "unit": "kL"}
